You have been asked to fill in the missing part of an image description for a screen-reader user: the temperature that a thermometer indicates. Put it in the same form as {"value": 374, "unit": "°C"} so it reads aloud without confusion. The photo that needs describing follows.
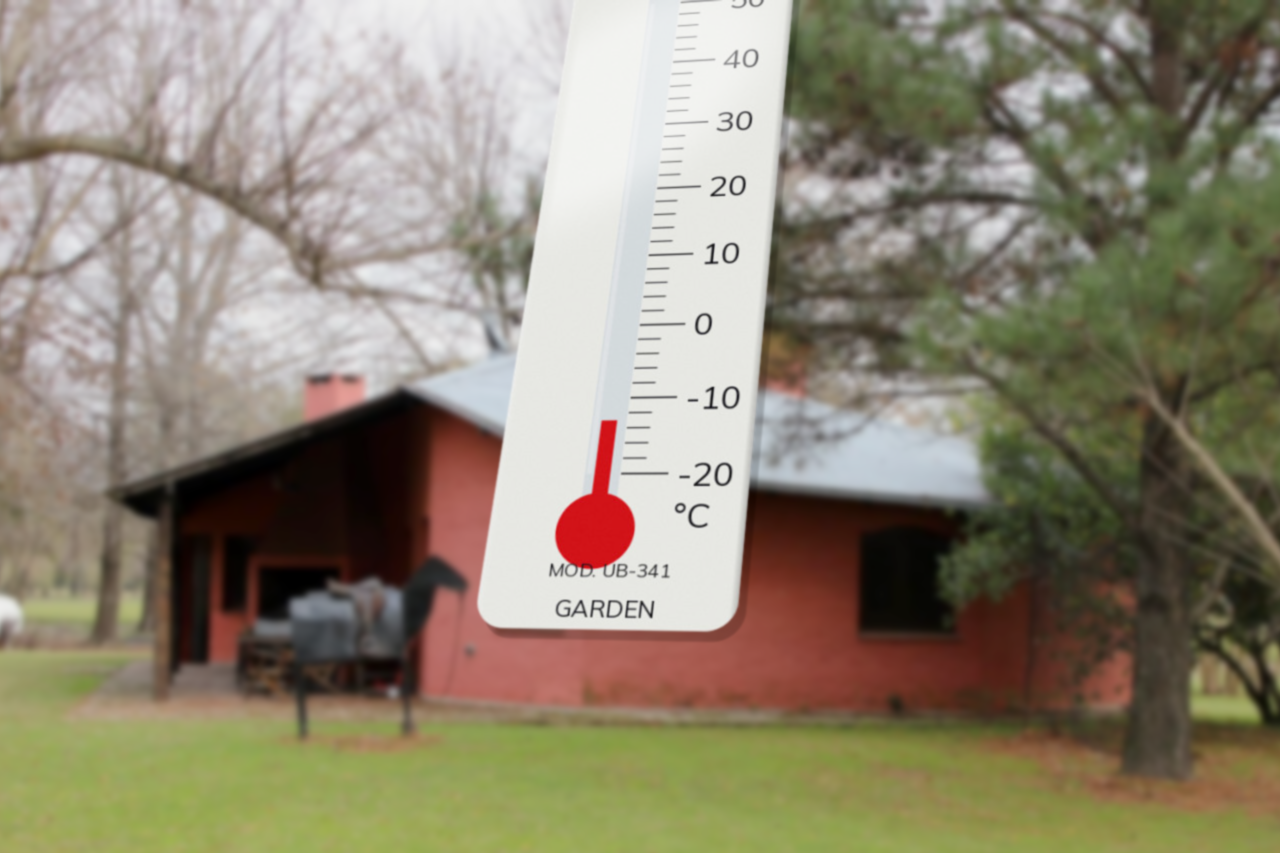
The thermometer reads {"value": -13, "unit": "°C"}
